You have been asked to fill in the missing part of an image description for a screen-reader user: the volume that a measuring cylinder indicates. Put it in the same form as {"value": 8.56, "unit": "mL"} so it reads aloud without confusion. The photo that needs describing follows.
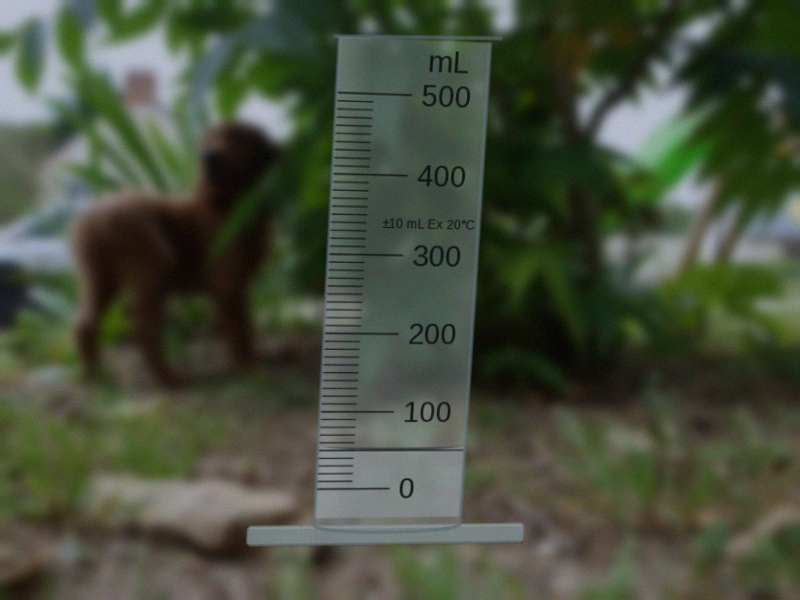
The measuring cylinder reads {"value": 50, "unit": "mL"}
